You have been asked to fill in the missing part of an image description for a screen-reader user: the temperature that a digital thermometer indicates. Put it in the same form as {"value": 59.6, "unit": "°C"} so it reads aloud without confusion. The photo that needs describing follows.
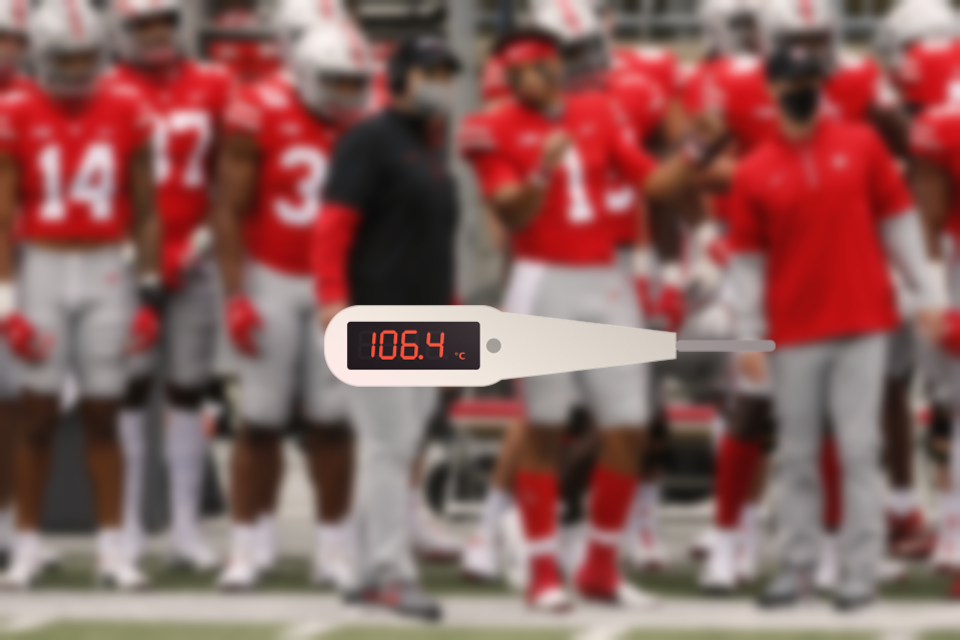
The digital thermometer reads {"value": 106.4, "unit": "°C"}
